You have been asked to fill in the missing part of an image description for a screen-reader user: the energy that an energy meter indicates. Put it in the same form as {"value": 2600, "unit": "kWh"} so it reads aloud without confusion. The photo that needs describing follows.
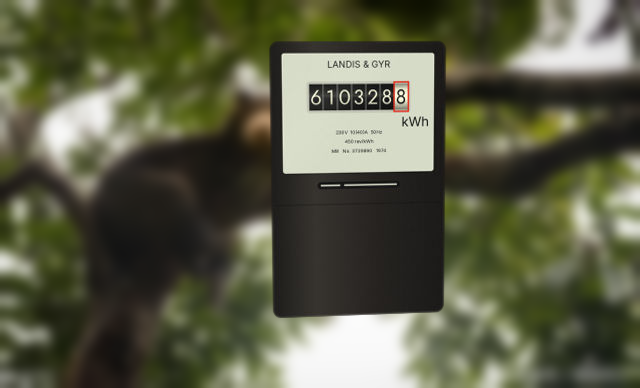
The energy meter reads {"value": 610328.8, "unit": "kWh"}
